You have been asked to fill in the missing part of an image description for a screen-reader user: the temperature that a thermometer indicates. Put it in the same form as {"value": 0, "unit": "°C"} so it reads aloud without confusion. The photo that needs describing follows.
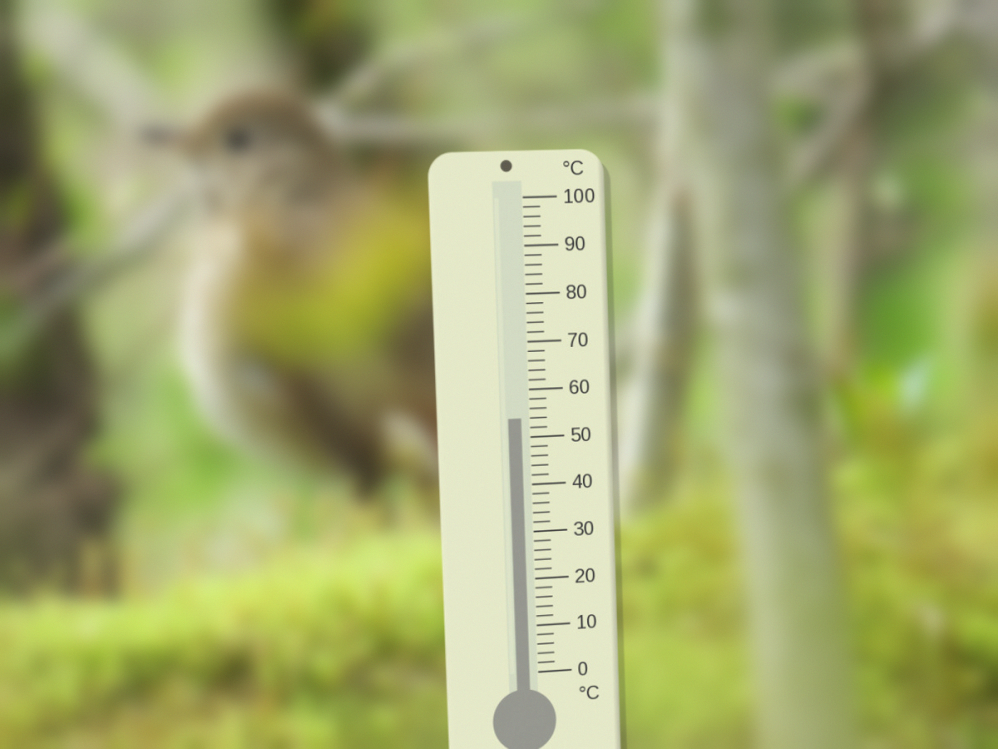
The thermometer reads {"value": 54, "unit": "°C"}
